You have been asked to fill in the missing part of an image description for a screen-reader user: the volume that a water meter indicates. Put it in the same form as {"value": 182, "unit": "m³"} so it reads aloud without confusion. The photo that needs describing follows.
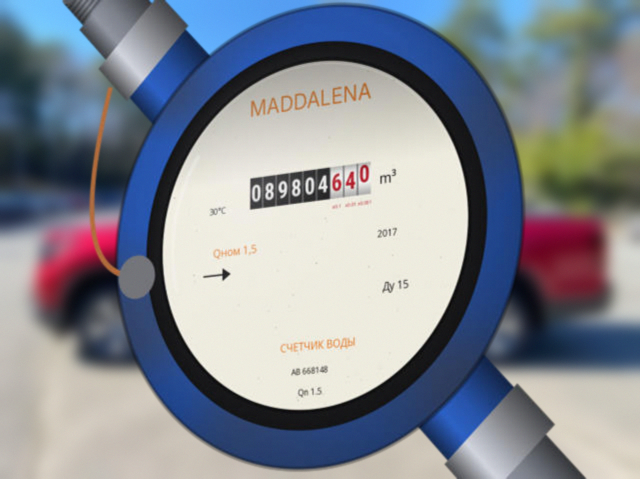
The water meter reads {"value": 89804.640, "unit": "m³"}
